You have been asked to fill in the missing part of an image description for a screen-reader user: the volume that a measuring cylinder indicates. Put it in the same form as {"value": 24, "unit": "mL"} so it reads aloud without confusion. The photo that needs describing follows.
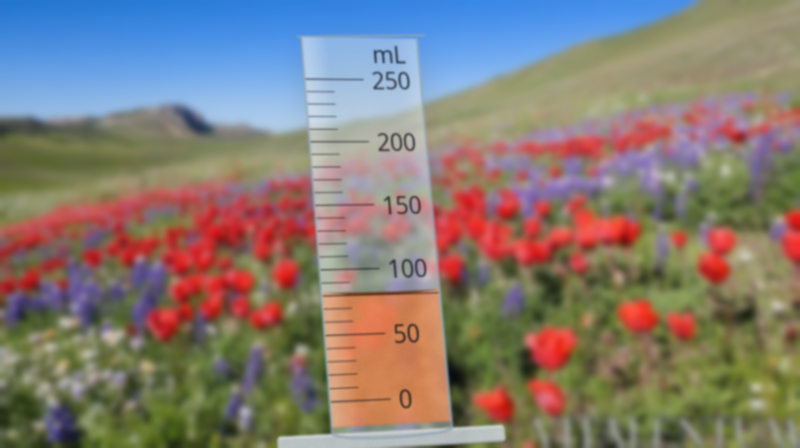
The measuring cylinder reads {"value": 80, "unit": "mL"}
